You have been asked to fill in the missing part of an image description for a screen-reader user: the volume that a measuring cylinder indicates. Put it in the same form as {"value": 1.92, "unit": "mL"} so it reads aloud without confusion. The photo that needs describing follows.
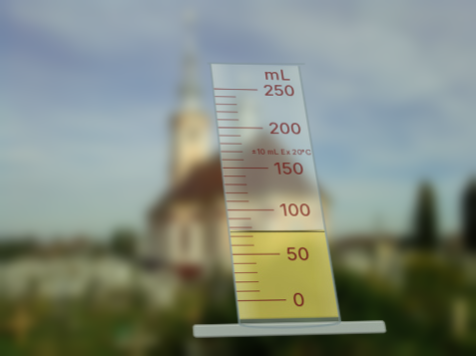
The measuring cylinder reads {"value": 75, "unit": "mL"}
